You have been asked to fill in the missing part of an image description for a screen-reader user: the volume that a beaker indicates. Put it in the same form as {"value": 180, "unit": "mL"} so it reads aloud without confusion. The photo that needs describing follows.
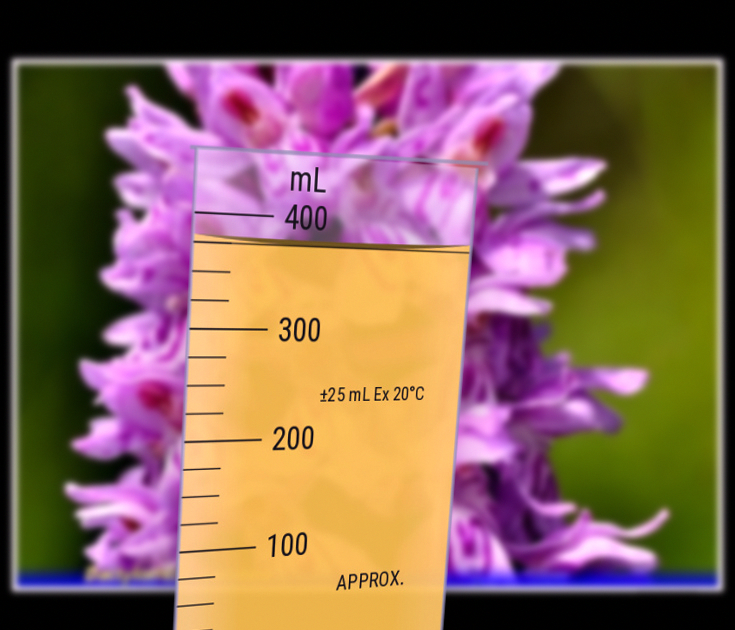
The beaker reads {"value": 375, "unit": "mL"}
